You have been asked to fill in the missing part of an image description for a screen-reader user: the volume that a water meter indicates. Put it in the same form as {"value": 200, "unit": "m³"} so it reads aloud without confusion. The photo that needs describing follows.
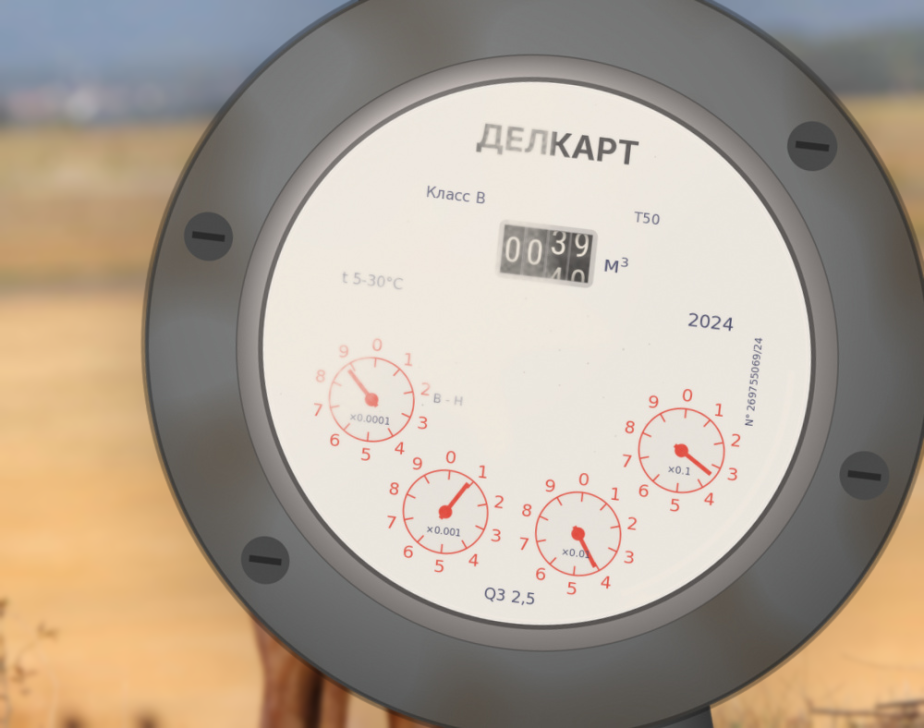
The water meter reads {"value": 39.3408, "unit": "m³"}
